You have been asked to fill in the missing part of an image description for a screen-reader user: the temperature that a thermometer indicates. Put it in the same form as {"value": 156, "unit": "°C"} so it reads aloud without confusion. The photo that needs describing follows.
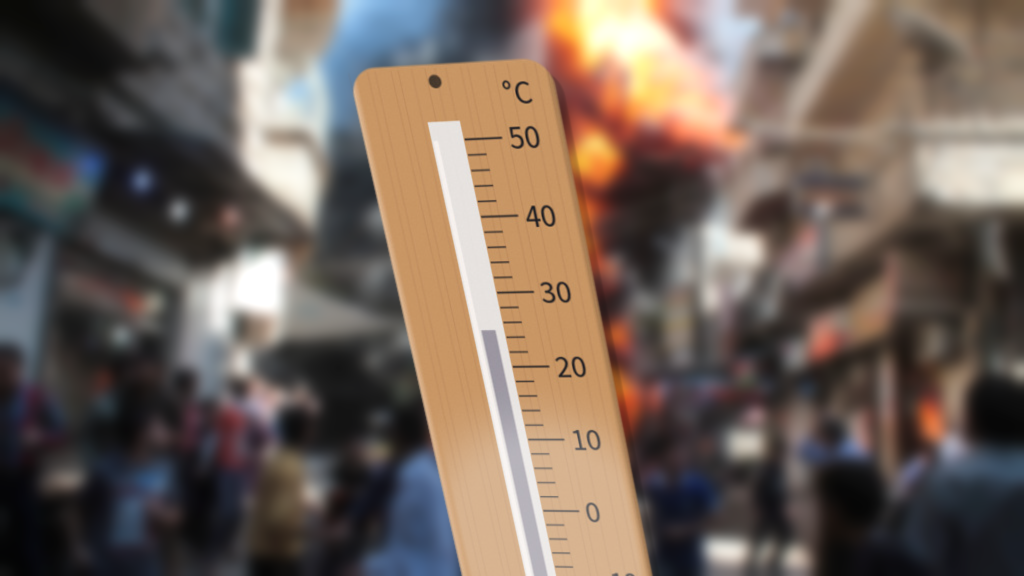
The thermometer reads {"value": 25, "unit": "°C"}
